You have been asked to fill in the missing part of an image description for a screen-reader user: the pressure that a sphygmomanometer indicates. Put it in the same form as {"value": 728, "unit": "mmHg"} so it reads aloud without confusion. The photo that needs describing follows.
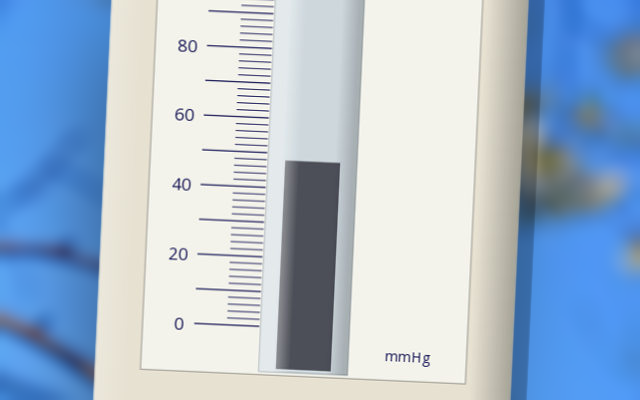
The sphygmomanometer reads {"value": 48, "unit": "mmHg"}
